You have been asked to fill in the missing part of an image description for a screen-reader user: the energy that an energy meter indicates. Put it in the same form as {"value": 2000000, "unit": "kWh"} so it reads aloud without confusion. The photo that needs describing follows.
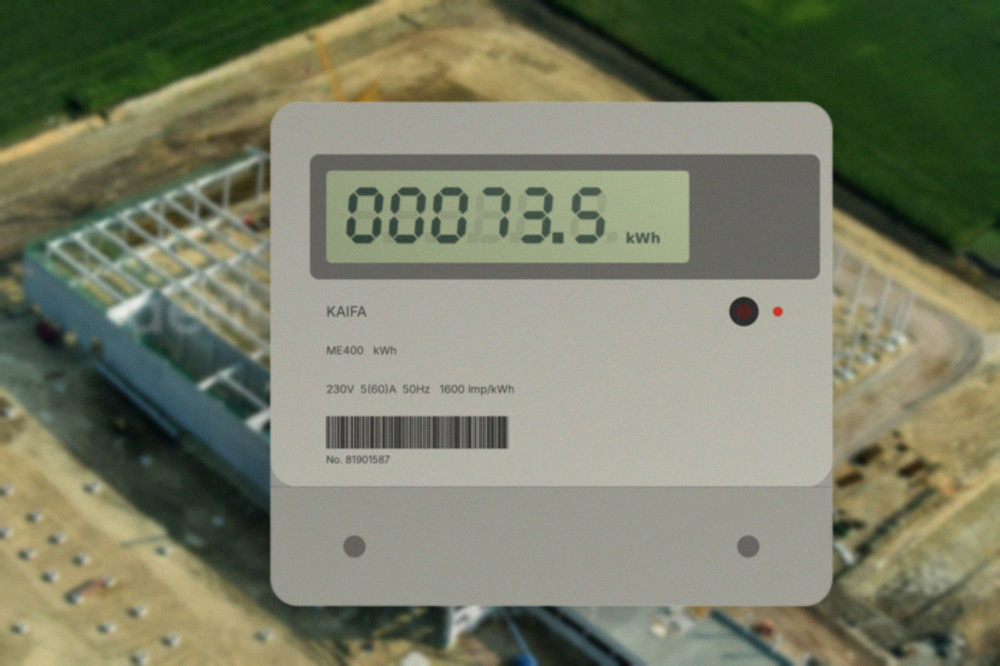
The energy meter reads {"value": 73.5, "unit": "kWh"}
